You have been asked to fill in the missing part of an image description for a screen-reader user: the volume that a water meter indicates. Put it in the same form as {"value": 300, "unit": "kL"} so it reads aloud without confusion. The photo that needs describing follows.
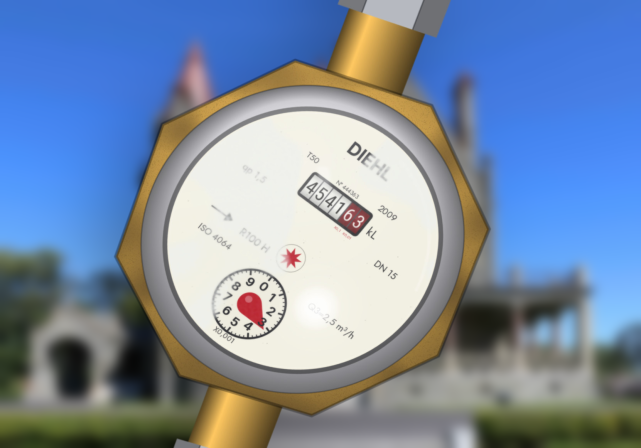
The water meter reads {"value": 4541.633, "unit": "kL"}
